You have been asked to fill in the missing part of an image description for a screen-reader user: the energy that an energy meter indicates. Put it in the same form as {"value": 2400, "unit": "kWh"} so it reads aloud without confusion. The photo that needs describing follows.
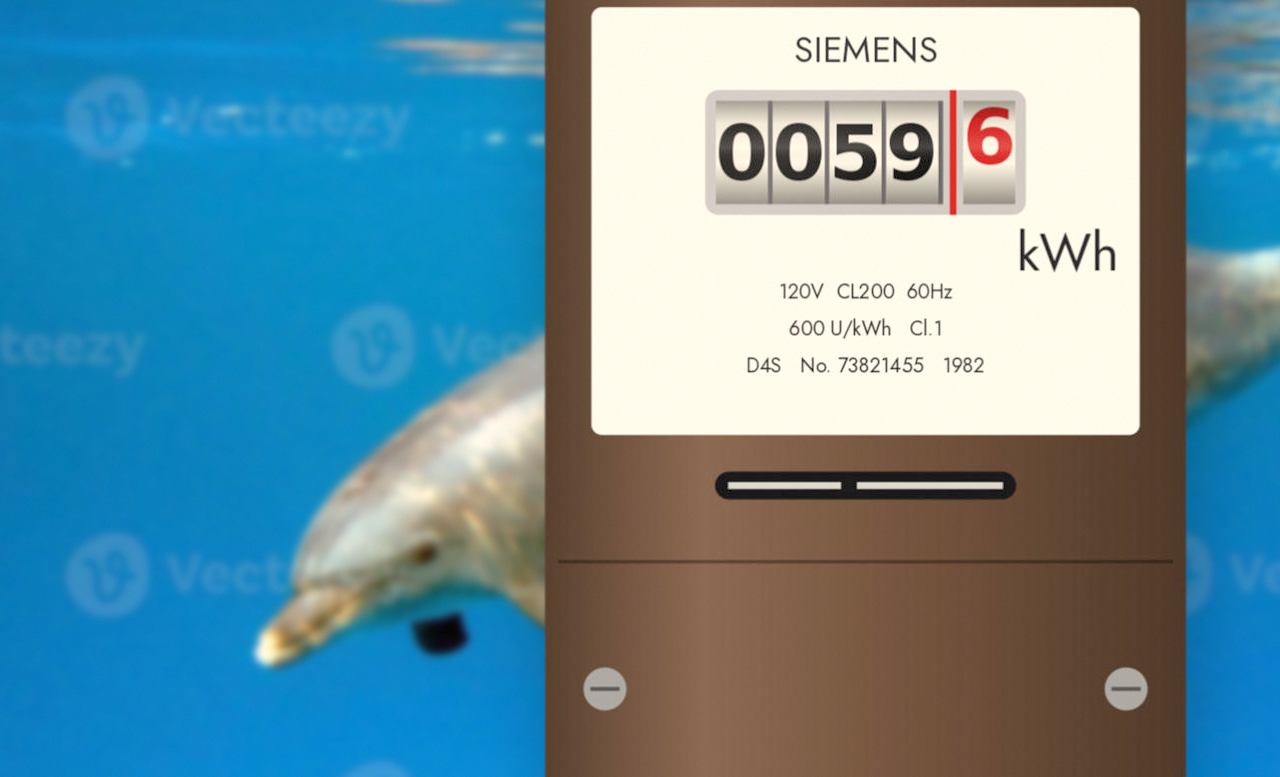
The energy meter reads {"value": 59.6, "unit": "kWh"}
